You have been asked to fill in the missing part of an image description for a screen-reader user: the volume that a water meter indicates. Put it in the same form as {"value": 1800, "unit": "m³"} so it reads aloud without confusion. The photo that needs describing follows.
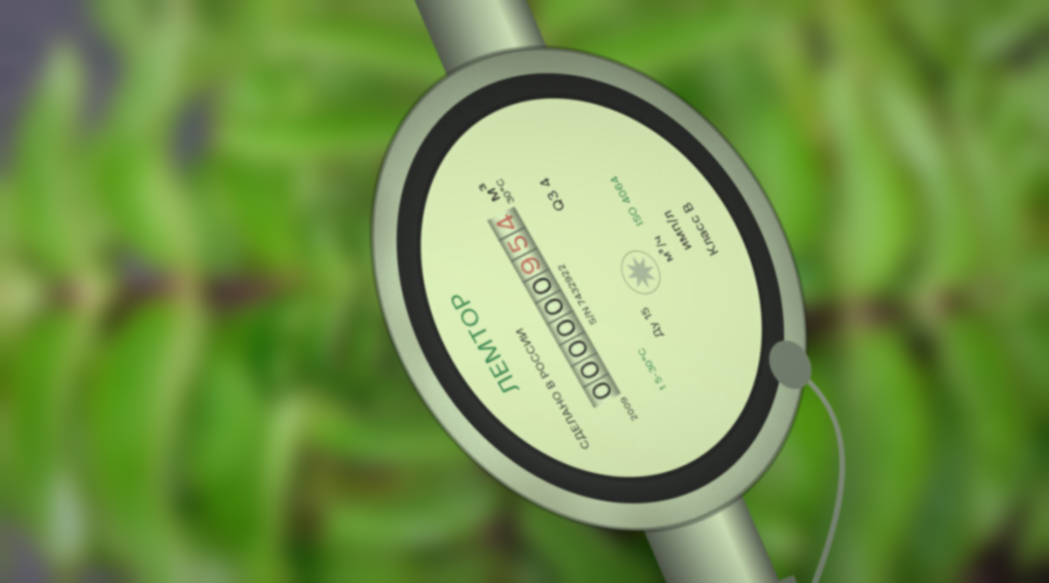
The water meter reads {"value": 0.954, "unit": "m³"}
